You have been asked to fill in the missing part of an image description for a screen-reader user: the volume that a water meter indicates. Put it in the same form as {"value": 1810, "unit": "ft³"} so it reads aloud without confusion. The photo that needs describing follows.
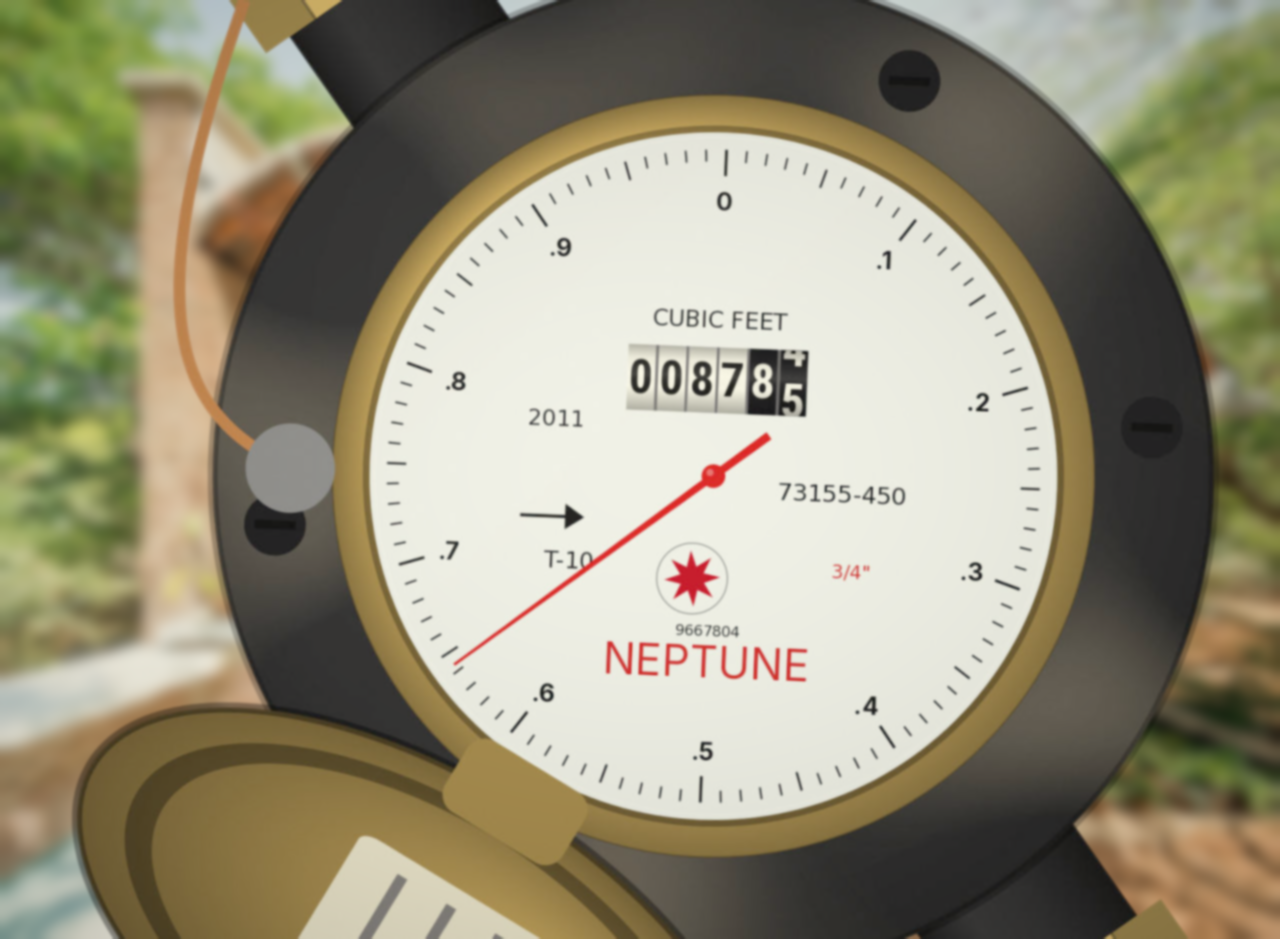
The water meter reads {"value": 8784.64, "unit": "ft³"}
